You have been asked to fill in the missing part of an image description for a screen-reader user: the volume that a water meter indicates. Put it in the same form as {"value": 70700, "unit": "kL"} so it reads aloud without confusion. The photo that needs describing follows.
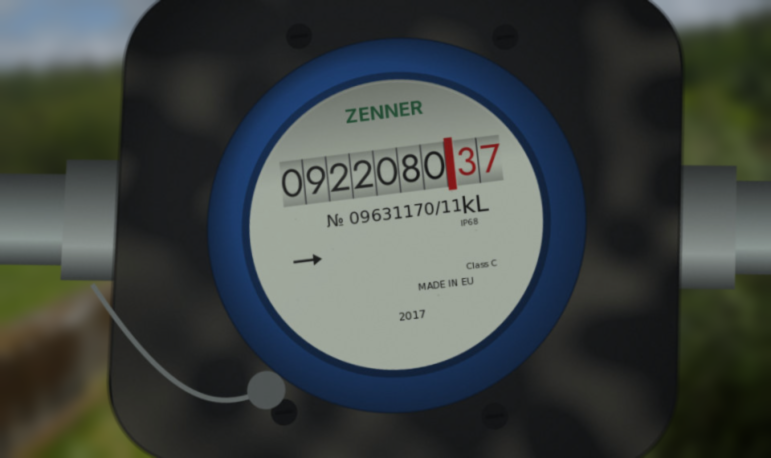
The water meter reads {"value": 922080.37, "unit": "kL"}
